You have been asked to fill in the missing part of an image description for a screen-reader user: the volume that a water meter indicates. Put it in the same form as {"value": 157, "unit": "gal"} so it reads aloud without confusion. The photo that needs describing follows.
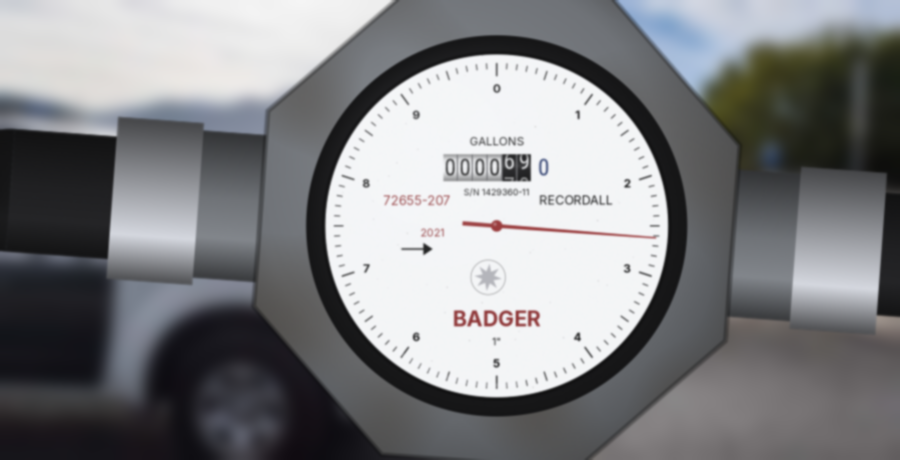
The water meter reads {"value": 692.6, "unit": "gal"}
